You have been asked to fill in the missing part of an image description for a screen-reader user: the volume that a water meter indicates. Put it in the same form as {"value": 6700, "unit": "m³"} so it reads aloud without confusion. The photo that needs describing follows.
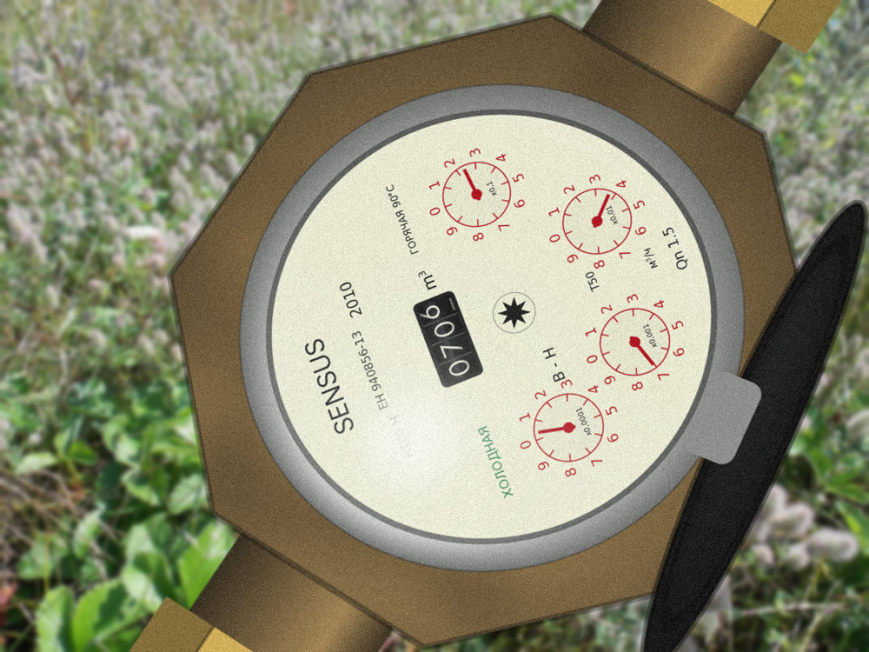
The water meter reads {"value": 706.2370, "unit": "m³"}
